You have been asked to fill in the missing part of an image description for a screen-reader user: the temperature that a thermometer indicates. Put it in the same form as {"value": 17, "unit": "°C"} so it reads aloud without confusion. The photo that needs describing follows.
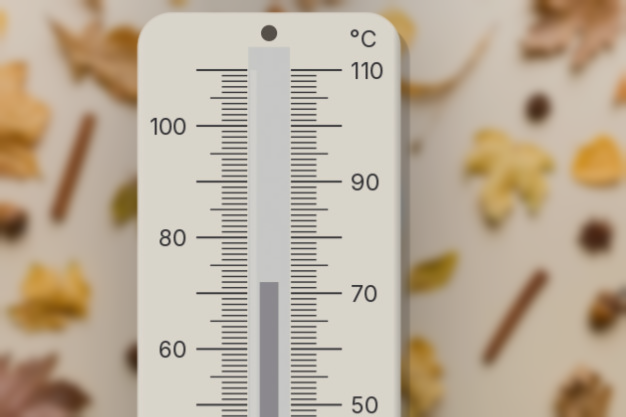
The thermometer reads {"value": 72, "unit": "°C"}
